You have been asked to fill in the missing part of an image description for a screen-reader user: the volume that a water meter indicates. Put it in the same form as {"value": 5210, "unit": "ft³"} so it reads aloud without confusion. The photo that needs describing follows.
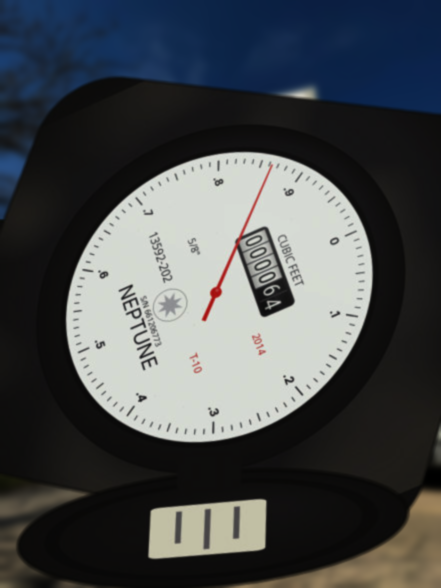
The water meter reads {"value": 63.86, "unit": "ft³"}
